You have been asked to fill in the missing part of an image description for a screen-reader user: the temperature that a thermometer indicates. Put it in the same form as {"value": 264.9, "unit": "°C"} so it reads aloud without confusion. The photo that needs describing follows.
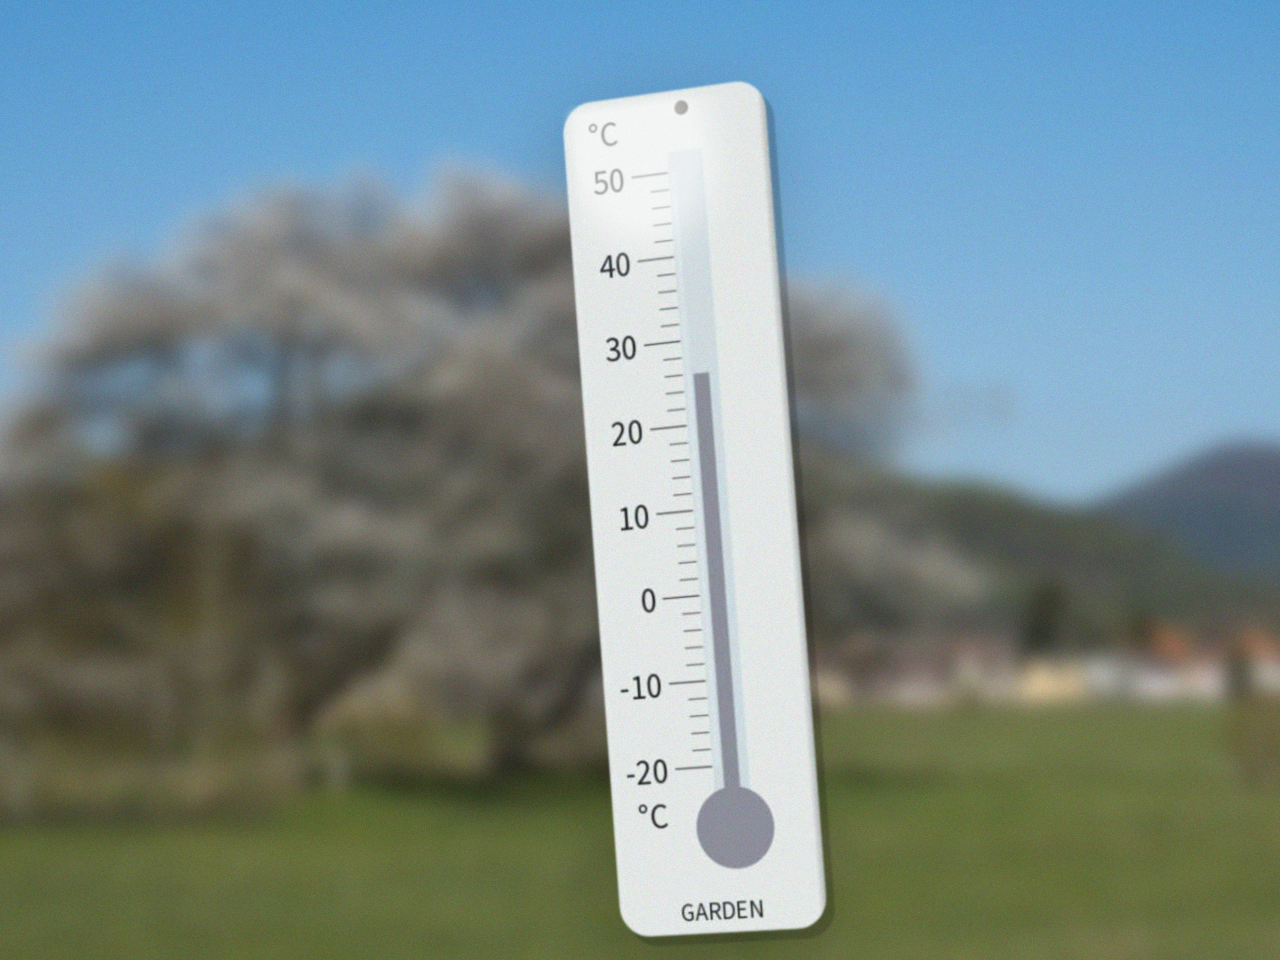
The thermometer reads {"value": 26, "unit": "°C"}
